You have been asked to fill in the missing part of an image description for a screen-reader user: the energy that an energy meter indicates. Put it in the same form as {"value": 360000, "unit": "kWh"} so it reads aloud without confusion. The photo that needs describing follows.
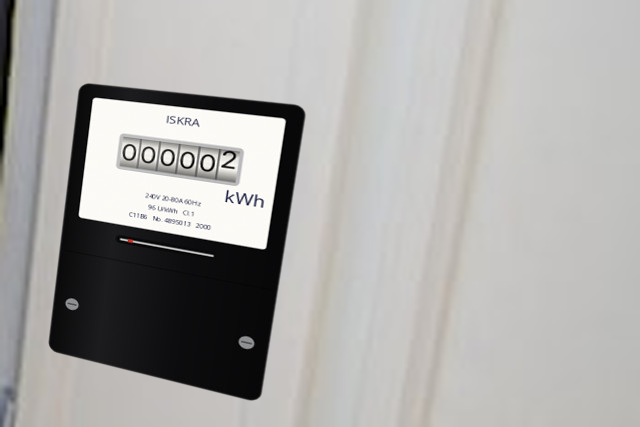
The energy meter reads {"value": 2, "unit": "kWh"}
